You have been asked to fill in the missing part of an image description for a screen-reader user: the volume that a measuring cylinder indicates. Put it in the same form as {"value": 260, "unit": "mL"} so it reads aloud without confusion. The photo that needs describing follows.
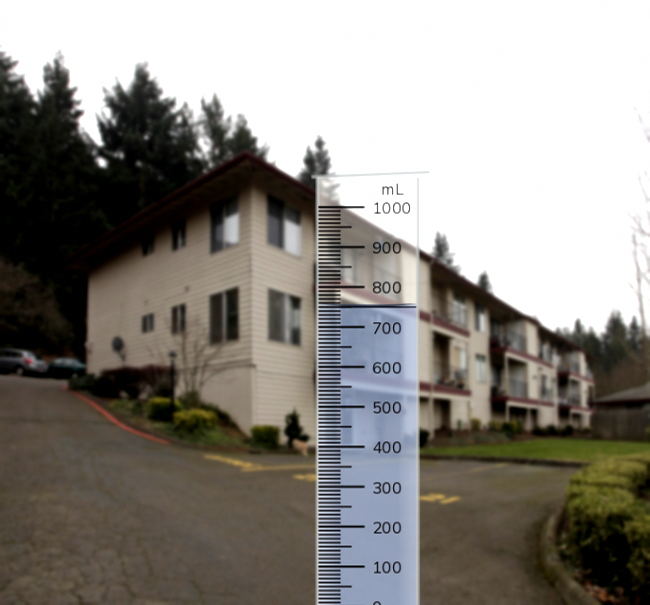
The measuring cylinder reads {"value": 750, "unit": "mL"}
